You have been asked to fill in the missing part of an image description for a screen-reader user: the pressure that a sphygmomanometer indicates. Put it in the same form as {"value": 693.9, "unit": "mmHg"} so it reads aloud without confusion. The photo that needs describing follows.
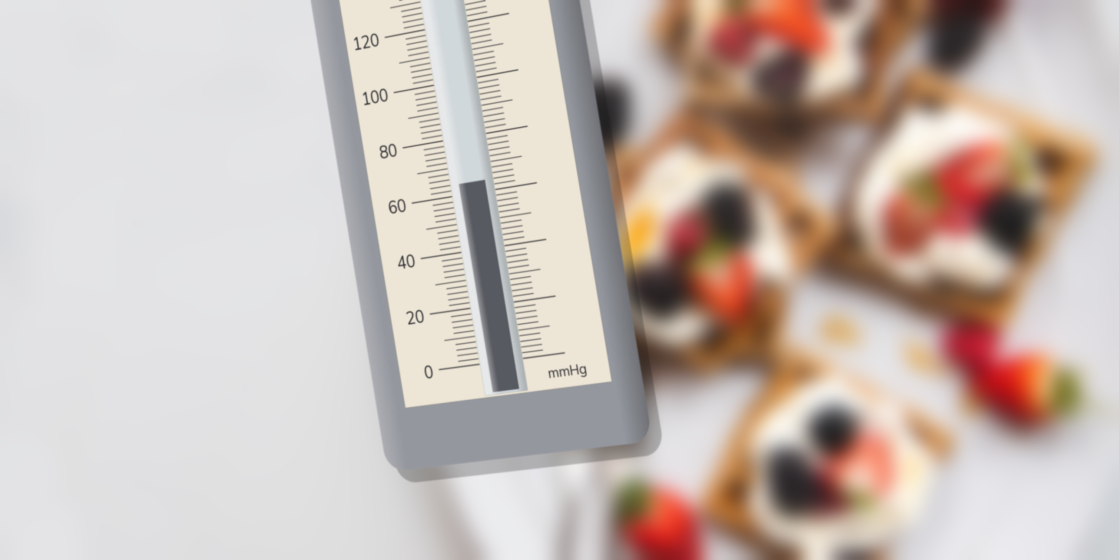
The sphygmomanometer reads {"value": 64, "unit": "mmHg"}
